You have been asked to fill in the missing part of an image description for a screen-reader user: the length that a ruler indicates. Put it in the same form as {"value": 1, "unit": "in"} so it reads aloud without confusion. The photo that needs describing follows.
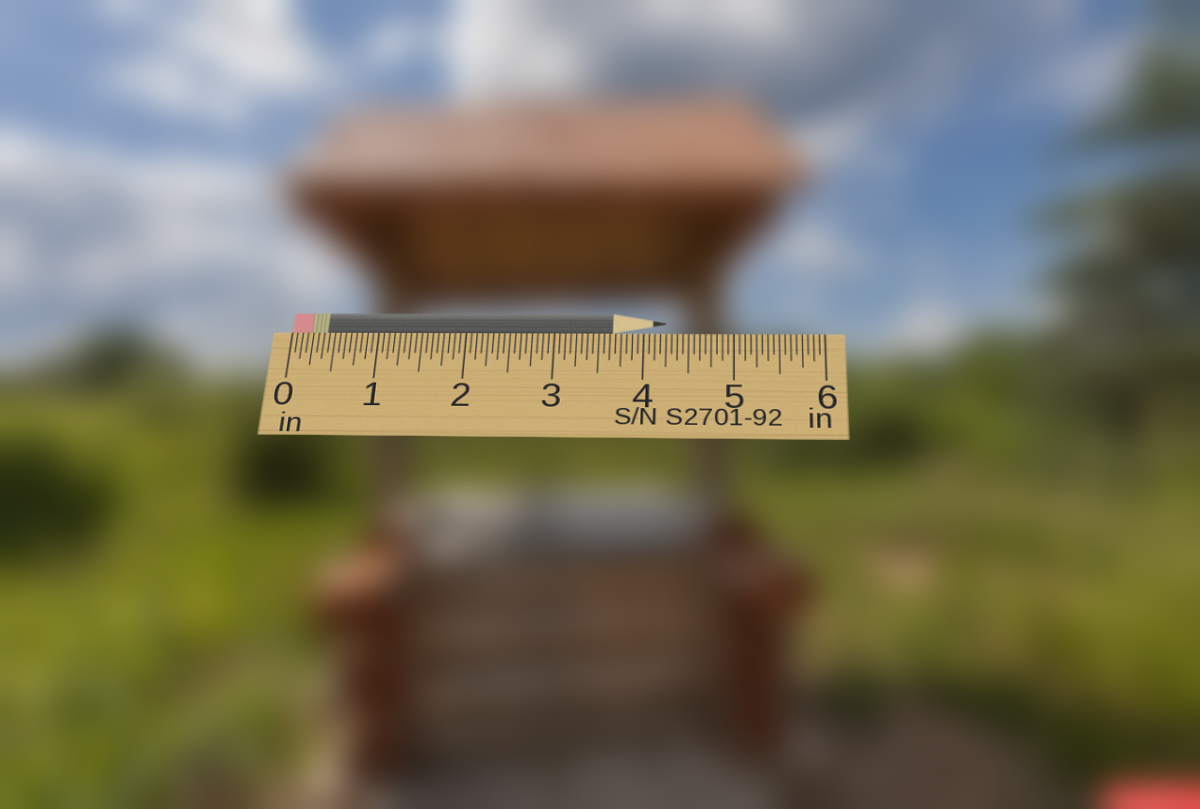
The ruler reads {"value": 4.25, "unit": "in"}
